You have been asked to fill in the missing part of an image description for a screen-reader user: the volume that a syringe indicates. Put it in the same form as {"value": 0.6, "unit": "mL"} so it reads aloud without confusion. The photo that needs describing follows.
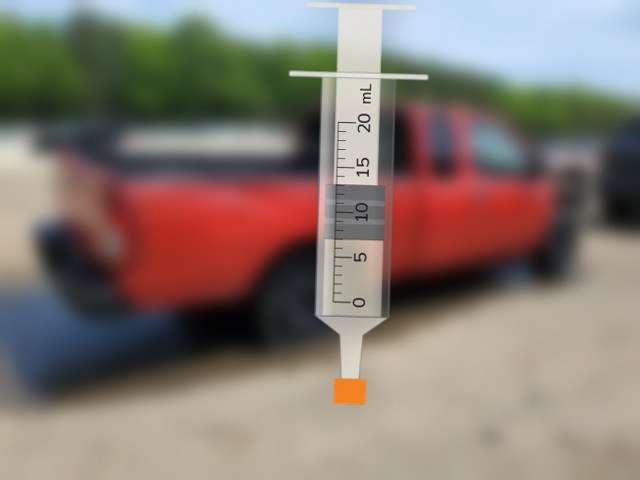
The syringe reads {"value": 7, "unit": "mL"}
